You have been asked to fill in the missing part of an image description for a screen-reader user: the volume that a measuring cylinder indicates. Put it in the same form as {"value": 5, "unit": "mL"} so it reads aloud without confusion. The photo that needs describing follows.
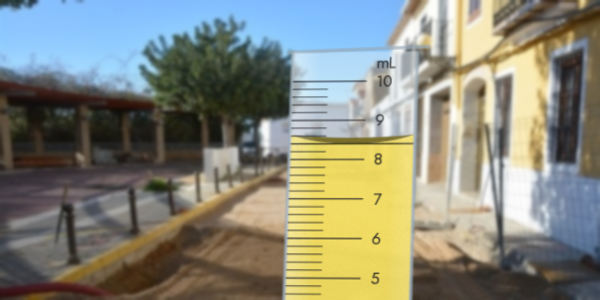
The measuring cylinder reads {"value": 8.4, "unit": "mL"}
